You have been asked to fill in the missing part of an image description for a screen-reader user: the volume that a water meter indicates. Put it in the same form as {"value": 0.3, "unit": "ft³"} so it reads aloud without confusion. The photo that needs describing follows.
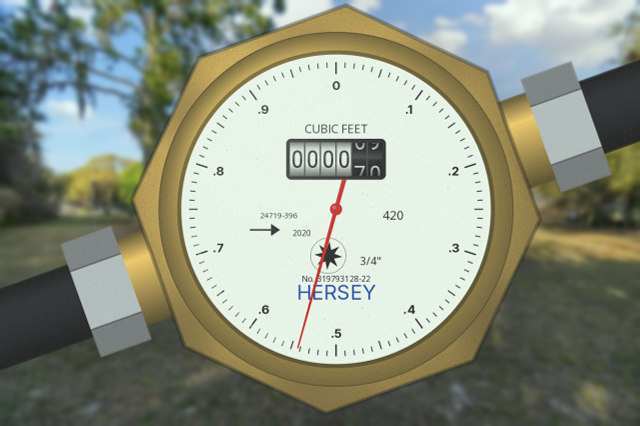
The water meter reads {"value": 69.54, "unit": "ft³"}
